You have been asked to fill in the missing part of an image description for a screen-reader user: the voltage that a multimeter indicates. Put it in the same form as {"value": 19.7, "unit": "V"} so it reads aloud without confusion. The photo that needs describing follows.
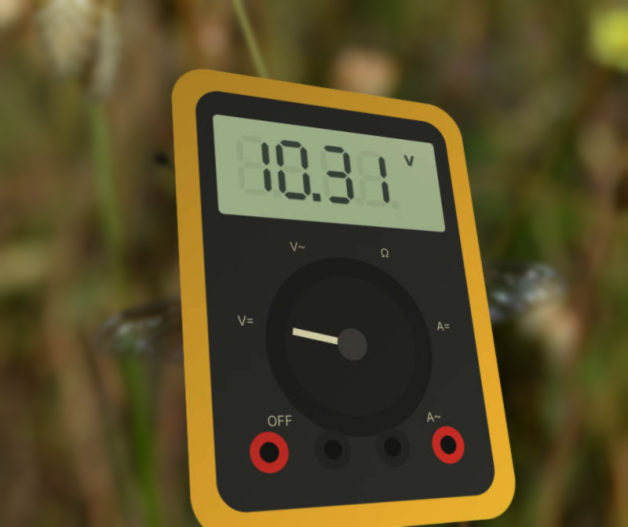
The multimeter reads {"value": 10.31, "unit": "V"}
